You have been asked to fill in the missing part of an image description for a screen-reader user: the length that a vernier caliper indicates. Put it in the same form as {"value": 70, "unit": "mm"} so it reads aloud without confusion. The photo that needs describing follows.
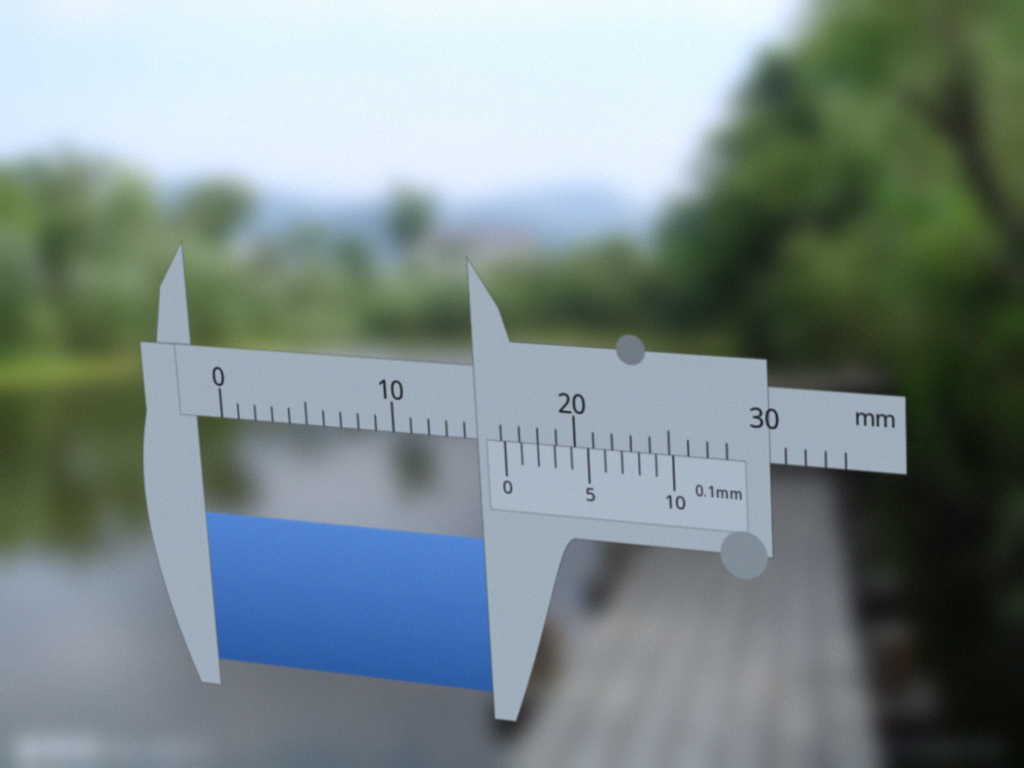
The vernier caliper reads {"value": 16.2, "unit": "mm"}
